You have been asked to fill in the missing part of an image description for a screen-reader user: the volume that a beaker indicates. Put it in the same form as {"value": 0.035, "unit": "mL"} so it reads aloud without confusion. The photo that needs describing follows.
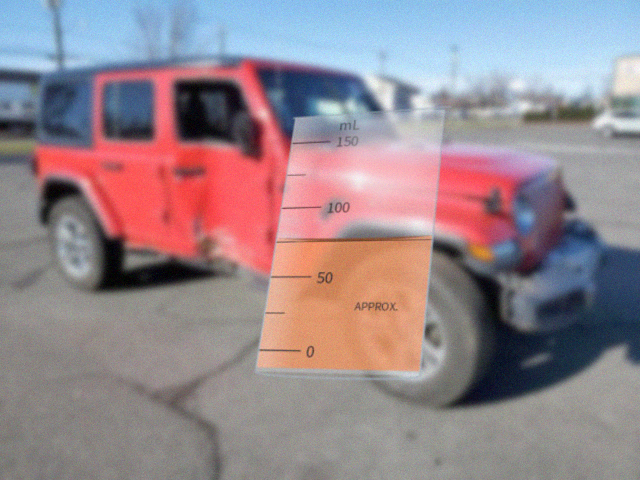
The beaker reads {"value": 75, "unit": "mL"}
